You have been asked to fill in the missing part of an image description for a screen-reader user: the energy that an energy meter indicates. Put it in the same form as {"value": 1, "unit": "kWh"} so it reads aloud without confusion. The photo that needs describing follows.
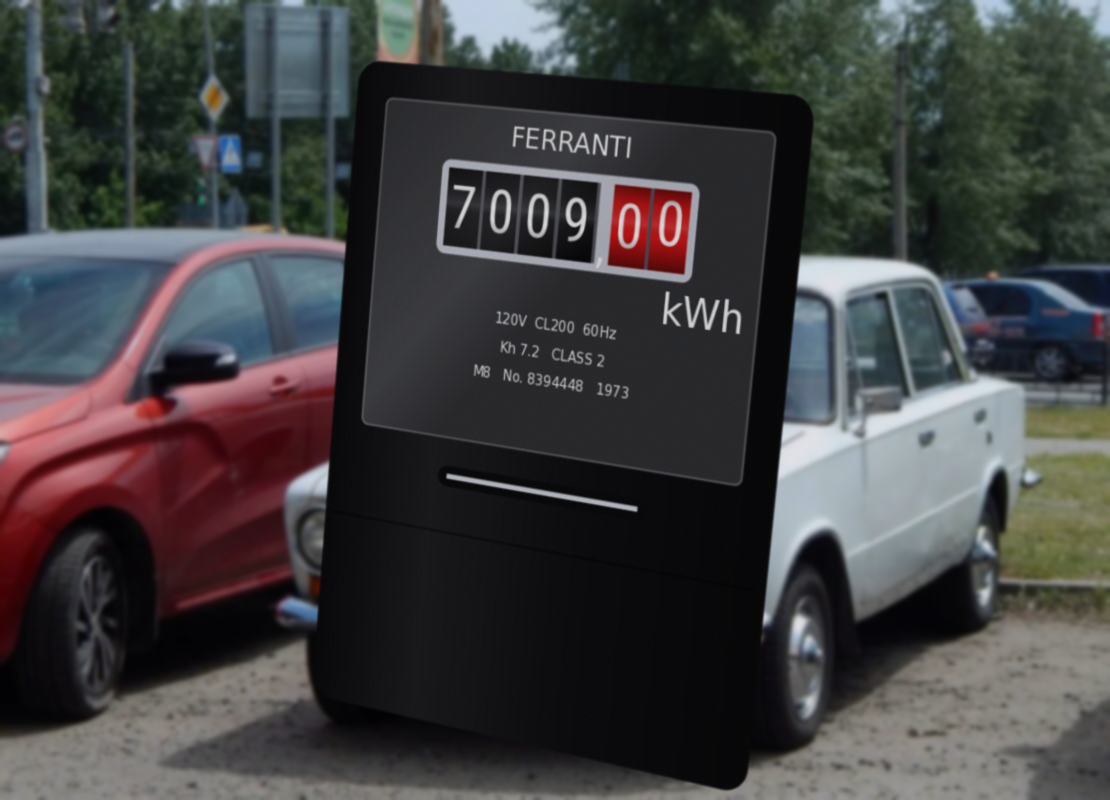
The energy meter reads {"value": 7009.00, "unit": "kWh"}
